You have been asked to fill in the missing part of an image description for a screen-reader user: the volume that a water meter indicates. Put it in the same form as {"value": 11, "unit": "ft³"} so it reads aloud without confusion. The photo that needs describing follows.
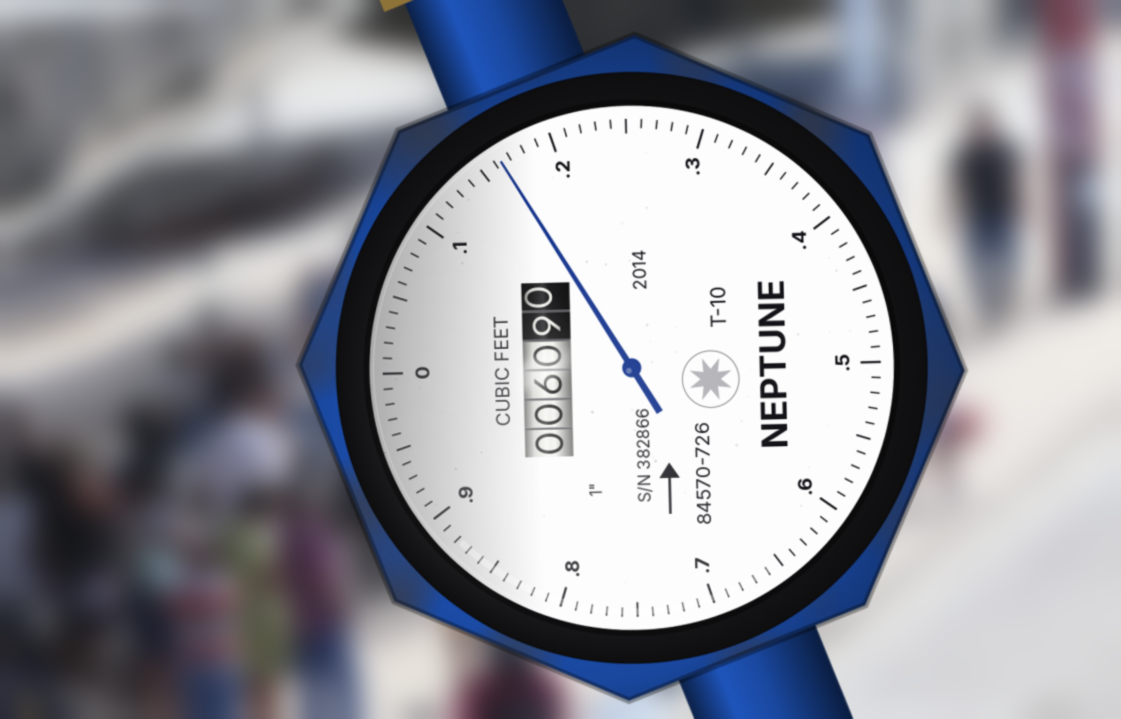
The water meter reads {"value": 6090.16, "unit": "ft³"}
